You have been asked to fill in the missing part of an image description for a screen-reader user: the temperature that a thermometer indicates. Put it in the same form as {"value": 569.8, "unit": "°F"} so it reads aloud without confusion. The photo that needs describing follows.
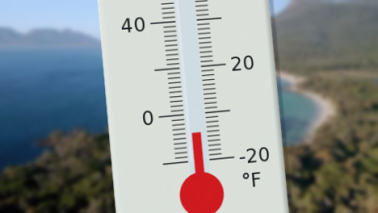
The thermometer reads {"value": -8, "unit": "°F"}
